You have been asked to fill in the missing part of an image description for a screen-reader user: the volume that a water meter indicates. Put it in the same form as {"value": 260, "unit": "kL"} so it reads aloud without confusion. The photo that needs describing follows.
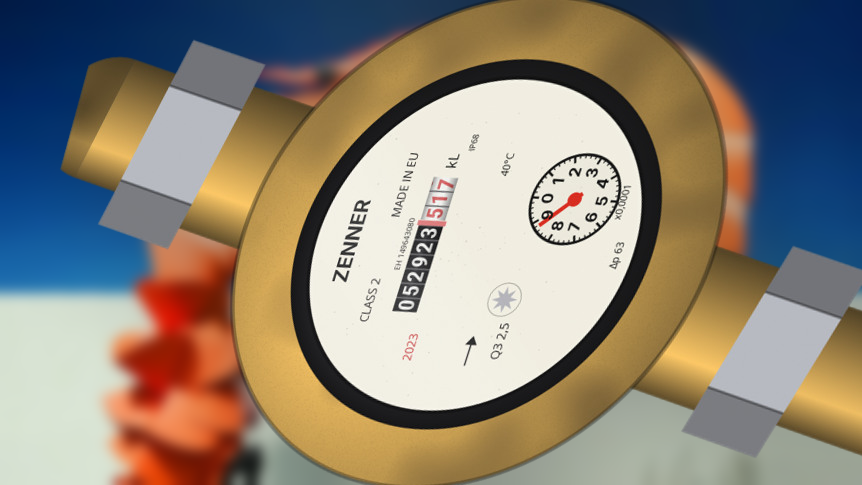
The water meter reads {"value": 52923.5168, "unit": "kL"}
